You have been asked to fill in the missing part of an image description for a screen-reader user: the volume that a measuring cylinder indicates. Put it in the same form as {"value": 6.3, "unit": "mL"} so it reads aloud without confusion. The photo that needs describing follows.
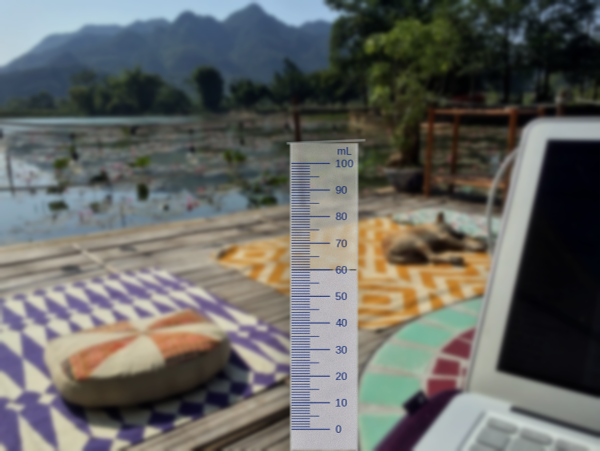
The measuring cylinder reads {"value": 60, "unit": "mL"}
